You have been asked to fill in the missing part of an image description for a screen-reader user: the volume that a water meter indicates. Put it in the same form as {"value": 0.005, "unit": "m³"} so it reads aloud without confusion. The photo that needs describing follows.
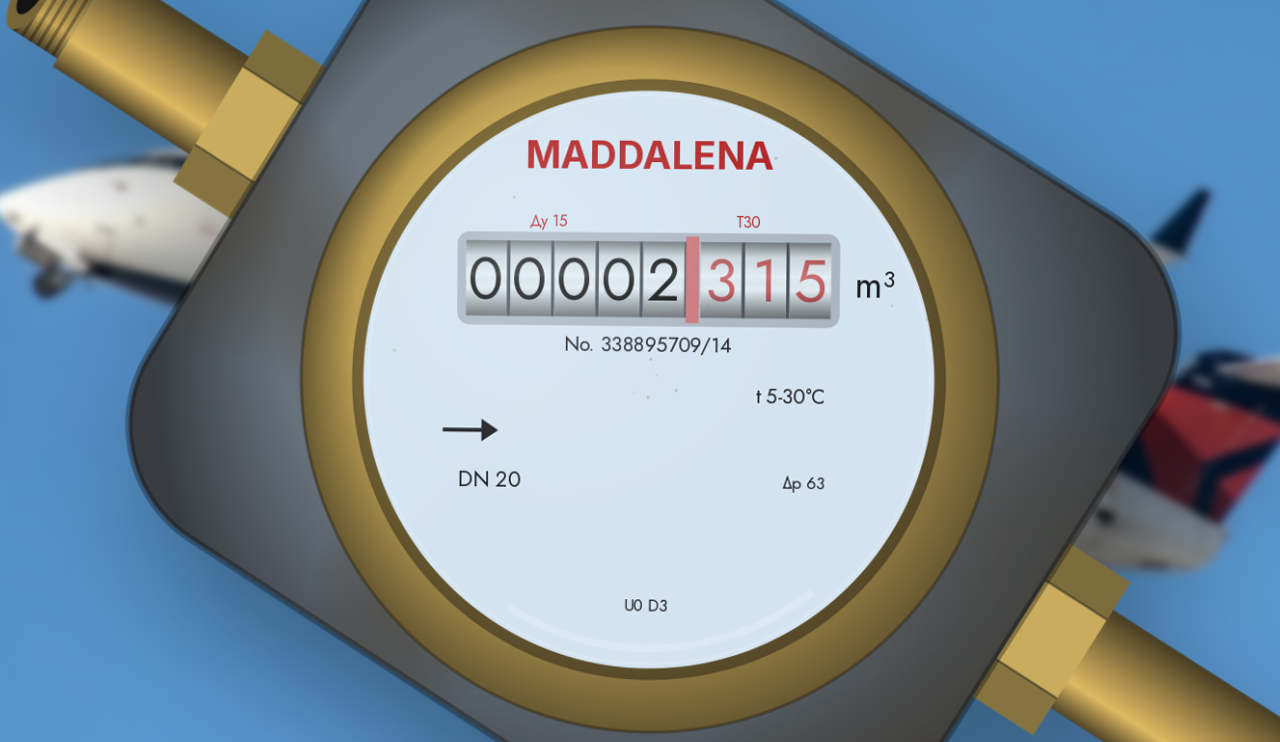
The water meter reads {"value": 2.315, "unit": "m³"}
